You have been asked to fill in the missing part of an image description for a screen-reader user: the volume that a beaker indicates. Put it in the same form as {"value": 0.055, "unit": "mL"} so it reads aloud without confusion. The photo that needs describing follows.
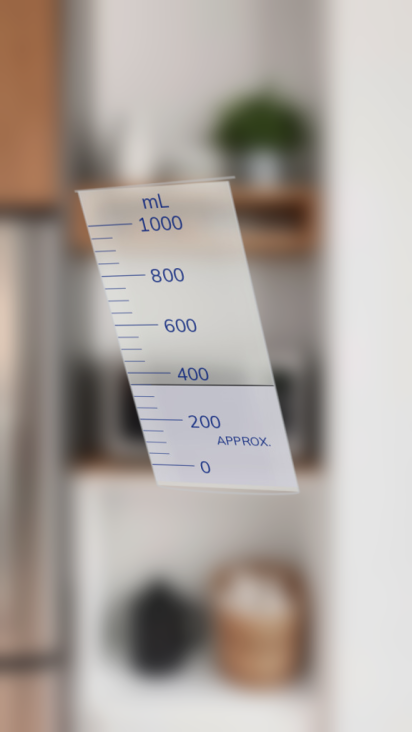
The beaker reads {"value": 350, "unit": "mL"}
